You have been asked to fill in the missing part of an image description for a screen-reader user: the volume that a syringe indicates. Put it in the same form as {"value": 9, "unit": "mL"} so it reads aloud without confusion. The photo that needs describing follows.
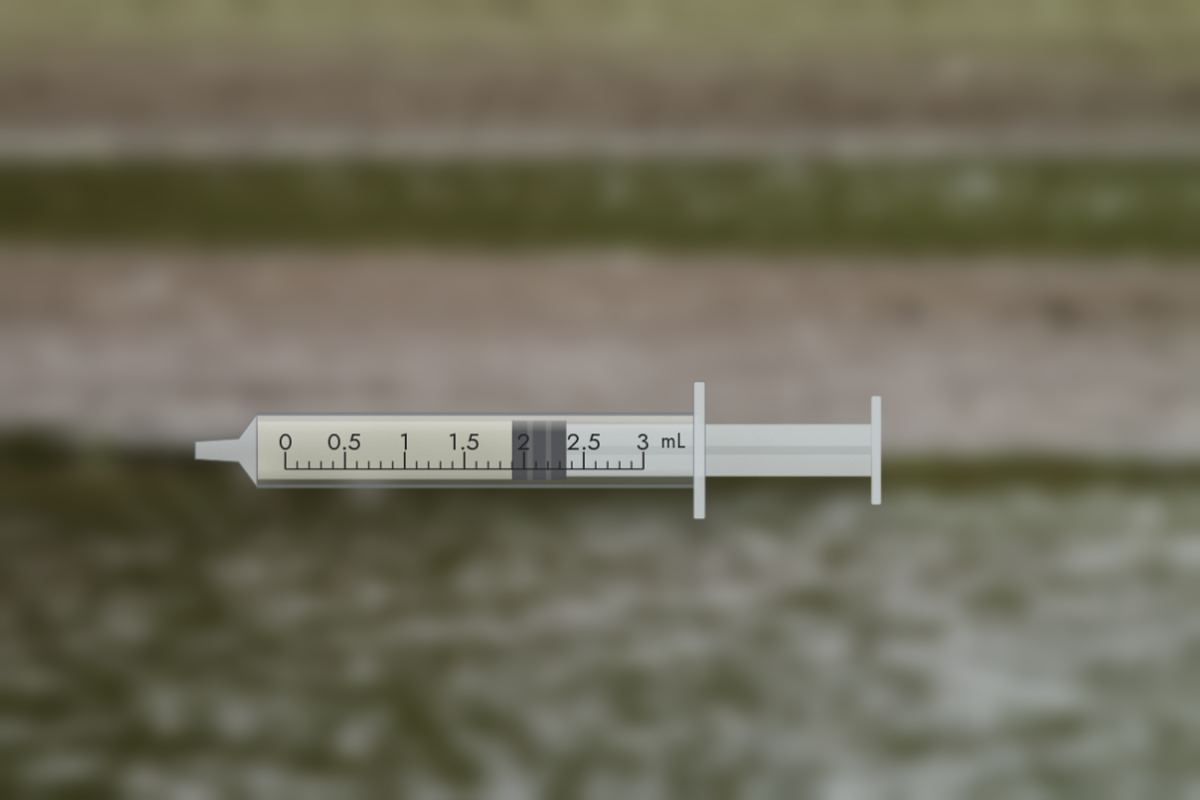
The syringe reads {"value": 1.9, "unit": "mL"}
